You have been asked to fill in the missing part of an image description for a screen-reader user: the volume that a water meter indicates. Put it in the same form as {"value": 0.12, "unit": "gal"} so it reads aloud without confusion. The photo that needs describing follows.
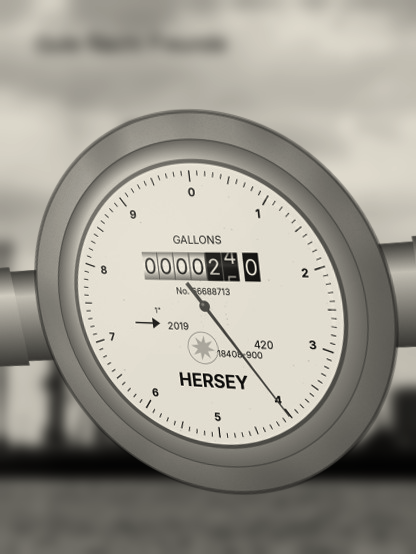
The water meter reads {"value": 244.0, "unit": "gal"}
